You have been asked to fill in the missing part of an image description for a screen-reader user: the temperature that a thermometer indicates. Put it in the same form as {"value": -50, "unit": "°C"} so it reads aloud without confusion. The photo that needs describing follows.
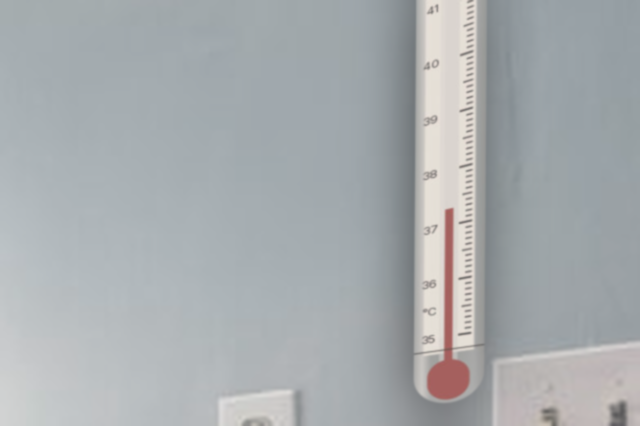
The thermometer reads {"value": 37.3, "unit": "°C"}
